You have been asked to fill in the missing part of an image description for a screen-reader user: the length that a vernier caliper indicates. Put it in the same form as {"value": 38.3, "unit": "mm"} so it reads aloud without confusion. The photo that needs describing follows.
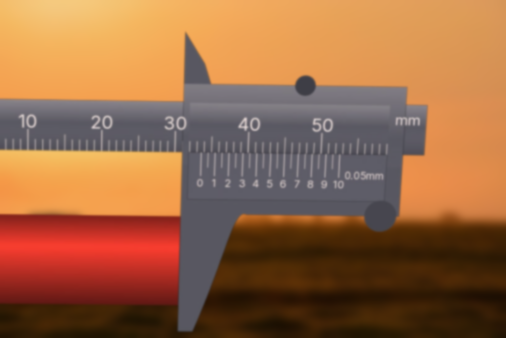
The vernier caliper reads {"value": 33.6, "unit": "mm"}
